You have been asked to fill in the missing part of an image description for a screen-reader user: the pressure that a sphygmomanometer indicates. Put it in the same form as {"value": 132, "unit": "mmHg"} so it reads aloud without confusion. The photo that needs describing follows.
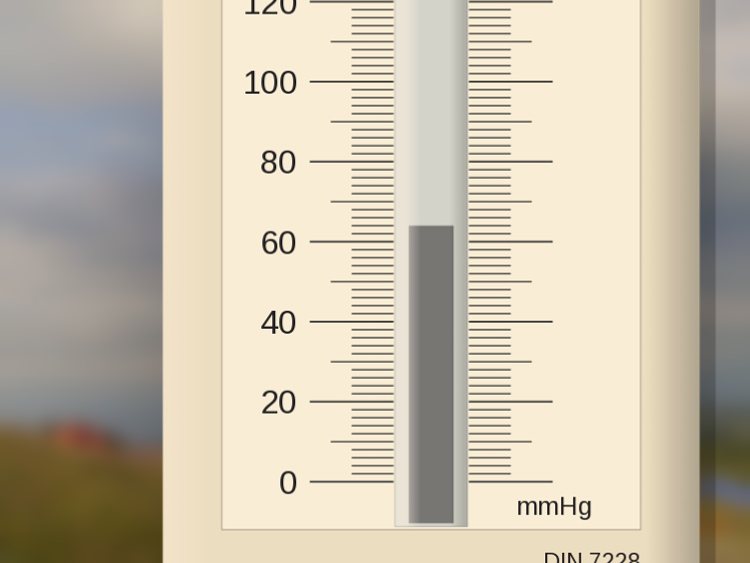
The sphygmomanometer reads {"value": 64, "unit": "mmHg"}
